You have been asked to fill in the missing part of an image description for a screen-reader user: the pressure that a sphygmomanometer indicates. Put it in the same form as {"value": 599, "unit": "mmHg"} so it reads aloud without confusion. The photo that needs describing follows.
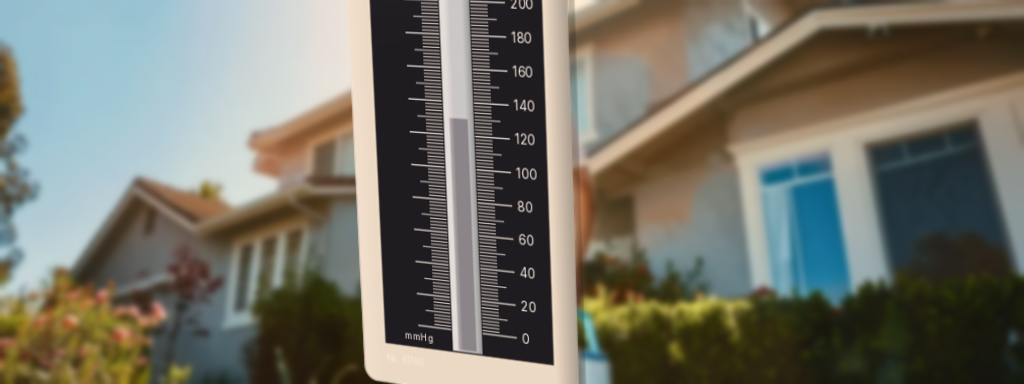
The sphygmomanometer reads {"value": 130, "unit": "mmHg"}
